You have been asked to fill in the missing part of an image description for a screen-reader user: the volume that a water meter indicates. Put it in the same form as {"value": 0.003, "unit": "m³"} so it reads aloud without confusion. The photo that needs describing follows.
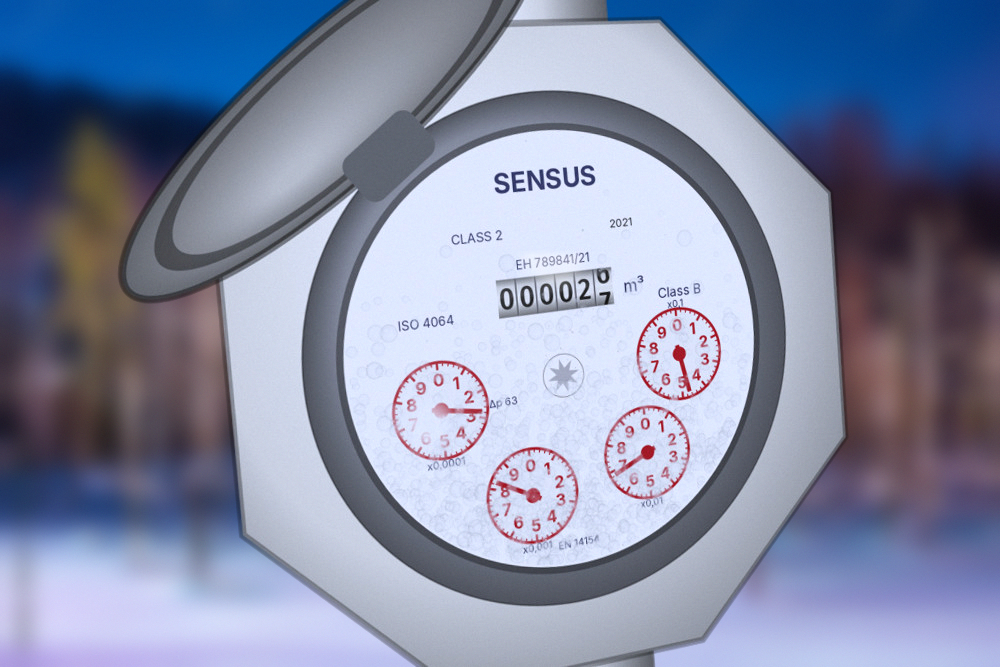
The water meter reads {"value": 26.4682, "unit": "m³"}
